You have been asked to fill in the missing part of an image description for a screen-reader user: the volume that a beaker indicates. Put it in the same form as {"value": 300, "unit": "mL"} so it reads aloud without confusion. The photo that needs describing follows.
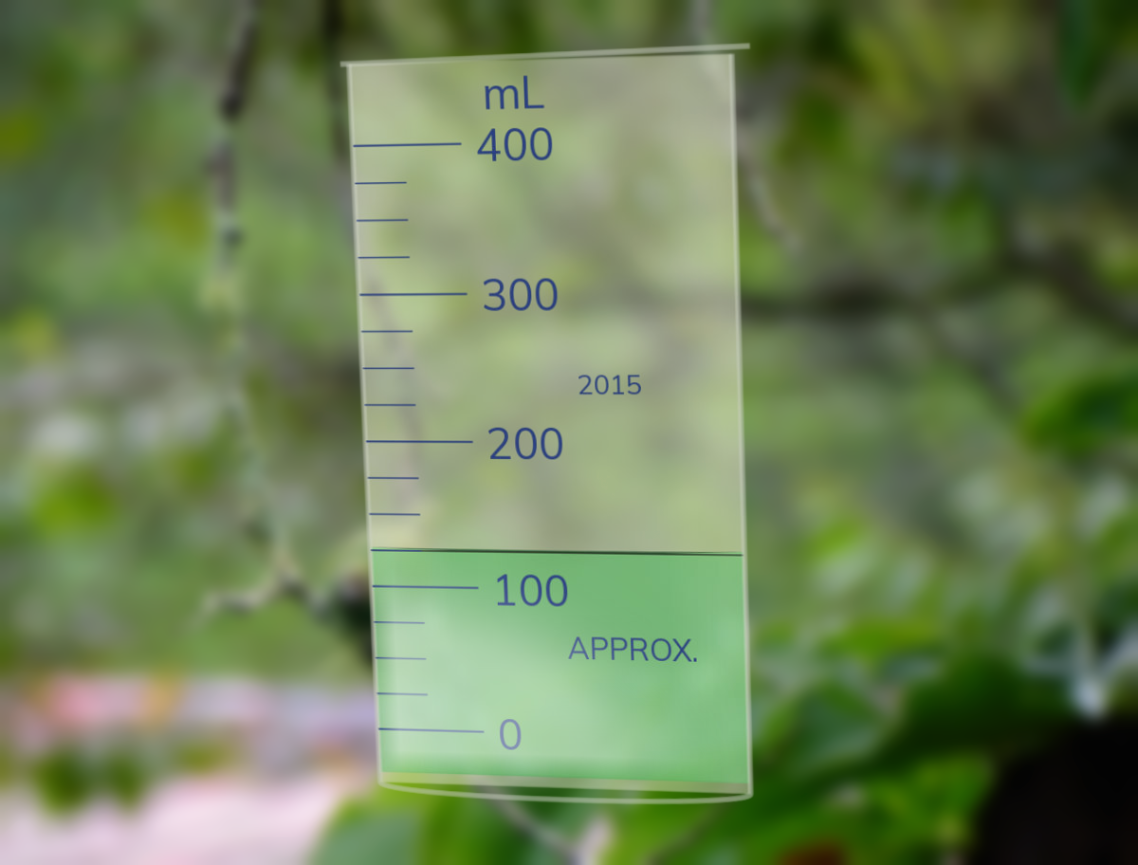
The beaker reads {"value": 125, "unit": "mL"}
